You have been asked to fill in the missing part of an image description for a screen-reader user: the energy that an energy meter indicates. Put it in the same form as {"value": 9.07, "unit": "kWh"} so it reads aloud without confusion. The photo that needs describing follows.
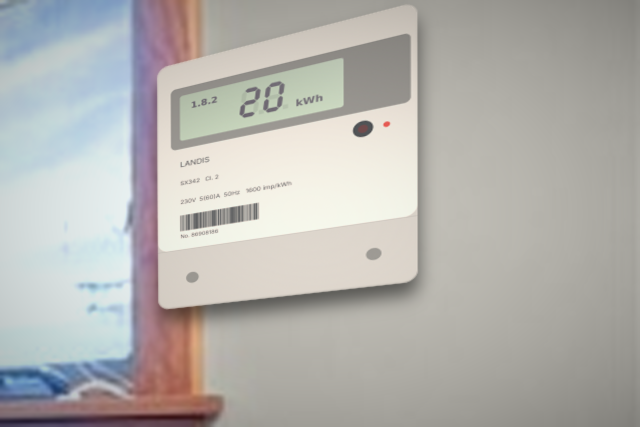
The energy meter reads {"value": 20, "unit": "kWh"}
